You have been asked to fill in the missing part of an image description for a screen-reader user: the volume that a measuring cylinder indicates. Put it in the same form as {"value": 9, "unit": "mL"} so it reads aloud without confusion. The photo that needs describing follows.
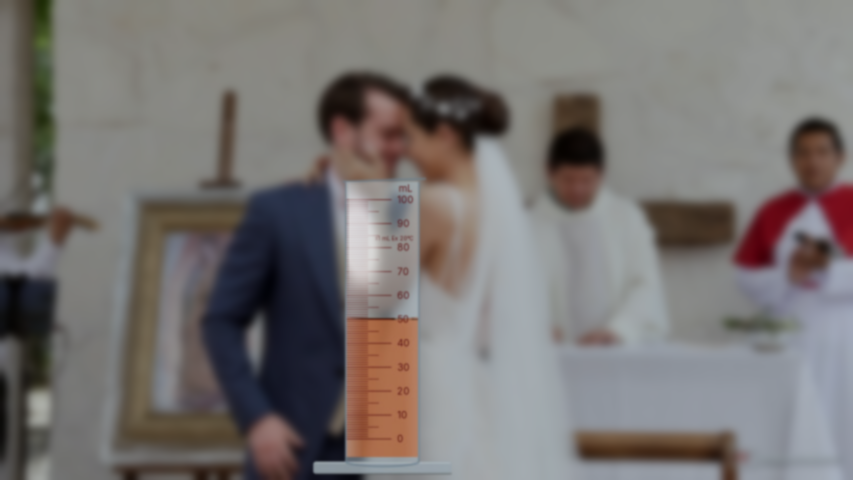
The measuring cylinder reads {"value": 50, "unit": "mL"}
